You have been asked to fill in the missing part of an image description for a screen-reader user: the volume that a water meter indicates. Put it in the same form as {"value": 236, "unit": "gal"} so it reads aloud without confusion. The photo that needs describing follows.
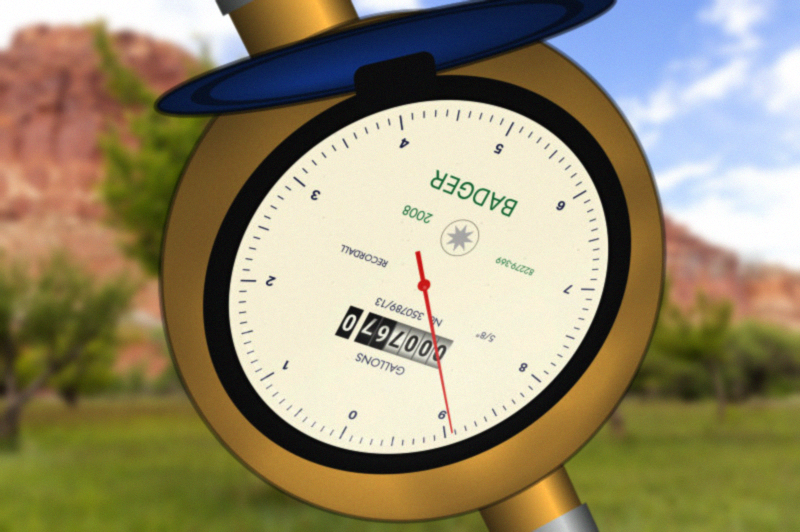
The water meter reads {"value": 7668.9, "unit": "gal"}
